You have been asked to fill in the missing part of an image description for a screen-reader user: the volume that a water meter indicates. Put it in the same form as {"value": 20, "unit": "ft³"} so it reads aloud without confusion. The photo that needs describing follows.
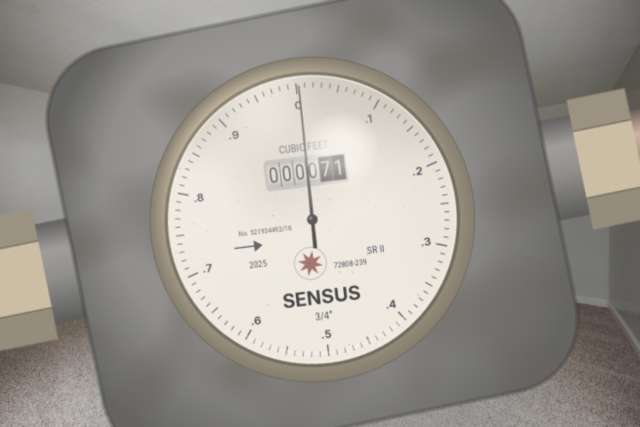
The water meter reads {"value": 71.00, "unit": "ft³"}
